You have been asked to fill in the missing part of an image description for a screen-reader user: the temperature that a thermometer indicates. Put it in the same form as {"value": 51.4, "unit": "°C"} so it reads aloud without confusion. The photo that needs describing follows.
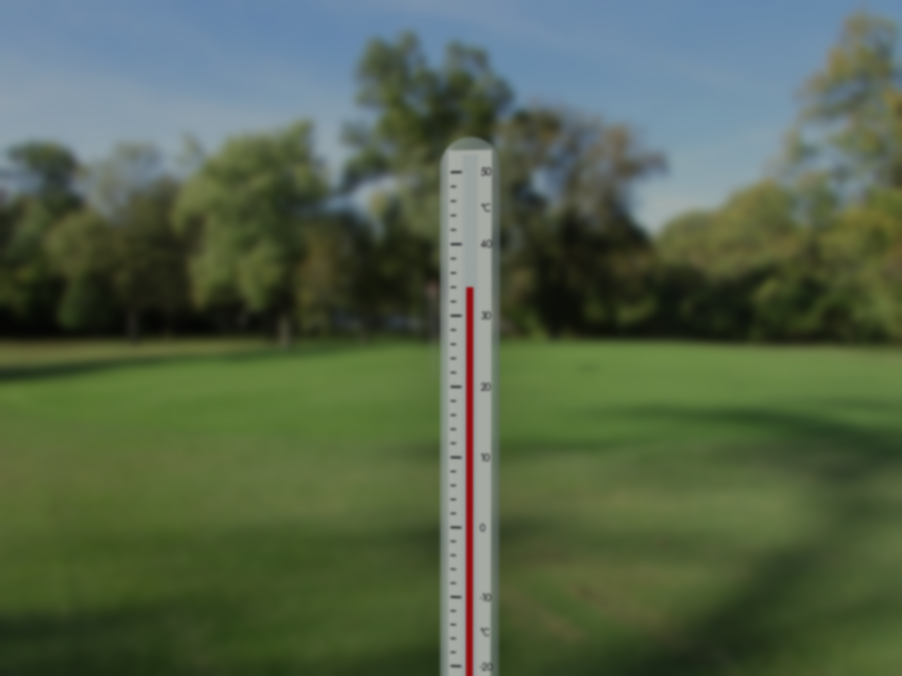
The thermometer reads {"value": 34, "unit": "°C"}
